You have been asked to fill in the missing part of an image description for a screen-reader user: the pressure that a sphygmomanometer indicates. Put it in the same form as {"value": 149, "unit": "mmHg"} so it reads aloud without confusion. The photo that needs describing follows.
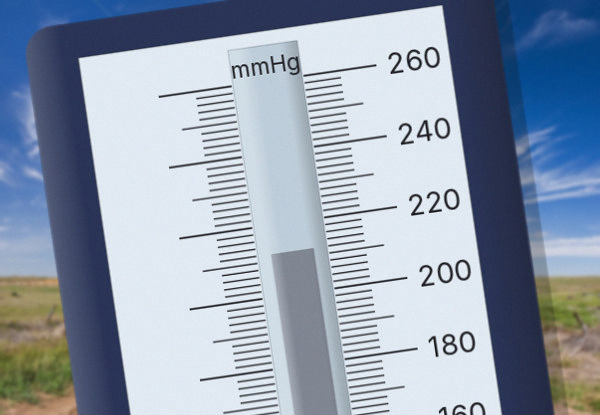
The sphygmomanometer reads {"value": 212, "unit": "mmHg"}
